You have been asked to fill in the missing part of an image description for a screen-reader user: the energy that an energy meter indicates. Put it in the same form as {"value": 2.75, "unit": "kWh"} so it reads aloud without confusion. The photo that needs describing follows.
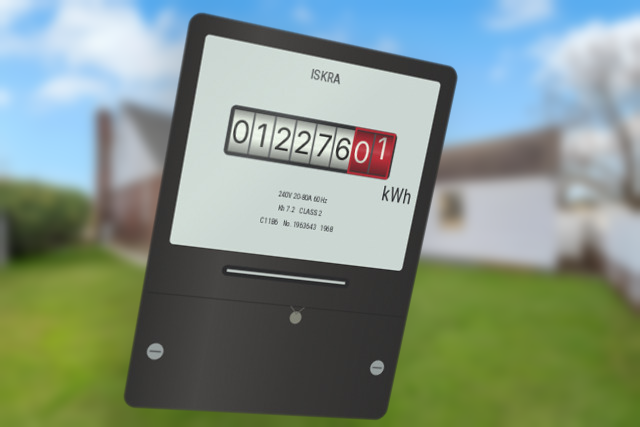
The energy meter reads {"value": 12276.01, "unit": "kWh"}
